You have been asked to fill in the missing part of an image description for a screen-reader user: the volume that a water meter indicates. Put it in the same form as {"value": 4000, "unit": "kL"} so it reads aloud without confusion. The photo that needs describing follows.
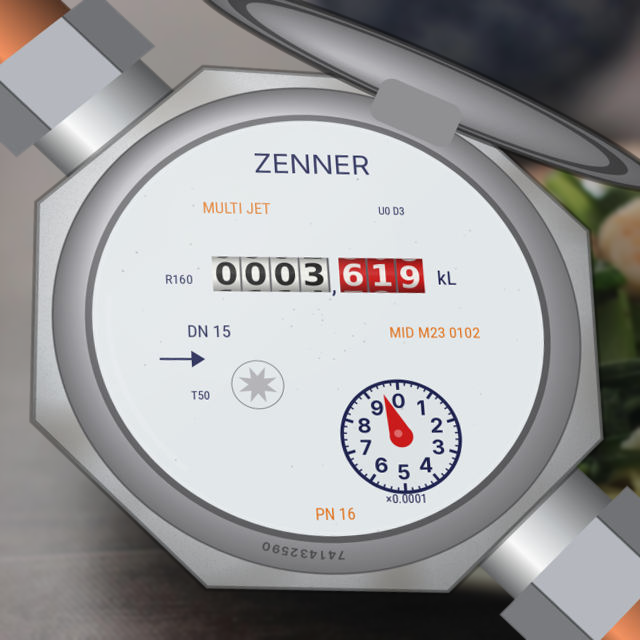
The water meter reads {"value": 3.6189, "unit": "kL"}
